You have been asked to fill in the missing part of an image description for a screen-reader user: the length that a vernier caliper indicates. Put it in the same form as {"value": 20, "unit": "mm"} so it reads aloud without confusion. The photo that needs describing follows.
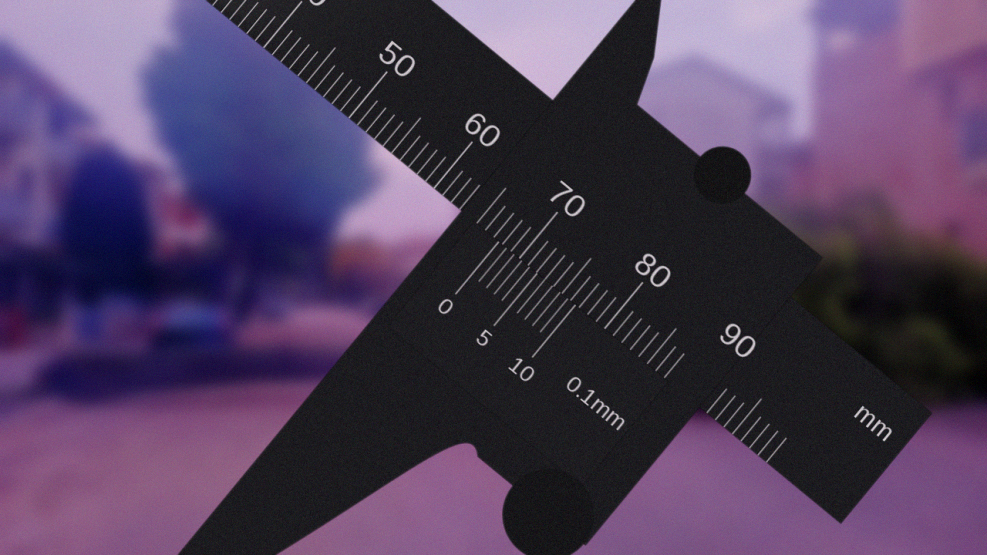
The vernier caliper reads {"value": 67.6, "unit": "mm"}
